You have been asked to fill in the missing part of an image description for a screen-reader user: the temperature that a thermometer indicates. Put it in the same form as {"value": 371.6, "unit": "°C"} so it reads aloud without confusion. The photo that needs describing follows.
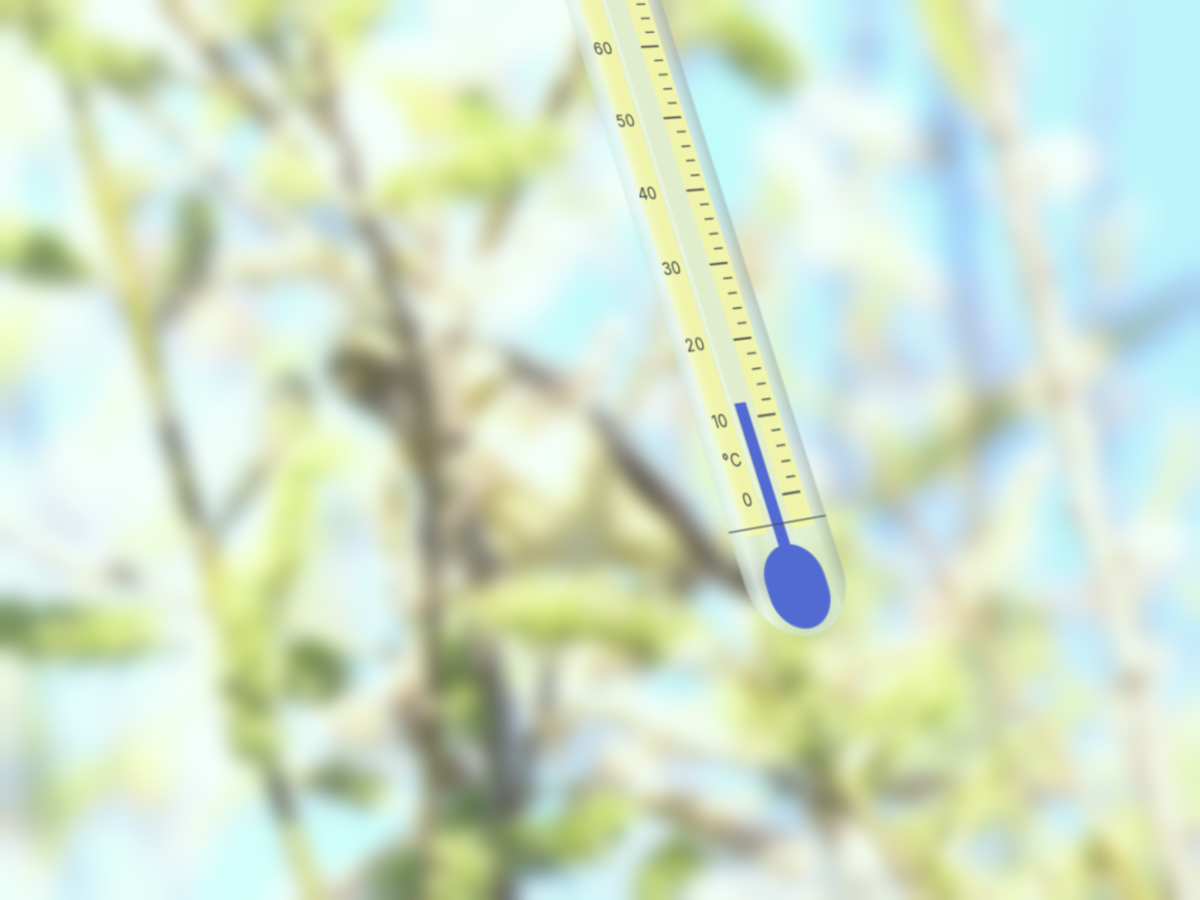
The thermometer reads {"value": 12, "unit": "°C"}
